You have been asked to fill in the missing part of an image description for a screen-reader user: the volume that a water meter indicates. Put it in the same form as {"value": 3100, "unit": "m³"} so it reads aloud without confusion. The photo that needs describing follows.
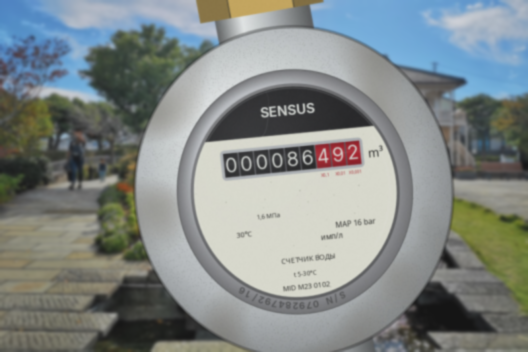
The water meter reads {"value": 86.492, "unit": "m³"}
